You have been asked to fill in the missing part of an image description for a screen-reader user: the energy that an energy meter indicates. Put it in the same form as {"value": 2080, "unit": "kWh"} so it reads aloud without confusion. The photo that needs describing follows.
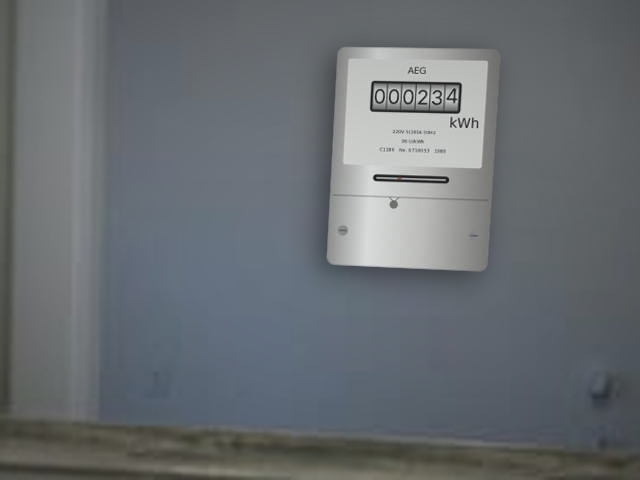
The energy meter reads {"value": 234, "unit": "kWh"}
